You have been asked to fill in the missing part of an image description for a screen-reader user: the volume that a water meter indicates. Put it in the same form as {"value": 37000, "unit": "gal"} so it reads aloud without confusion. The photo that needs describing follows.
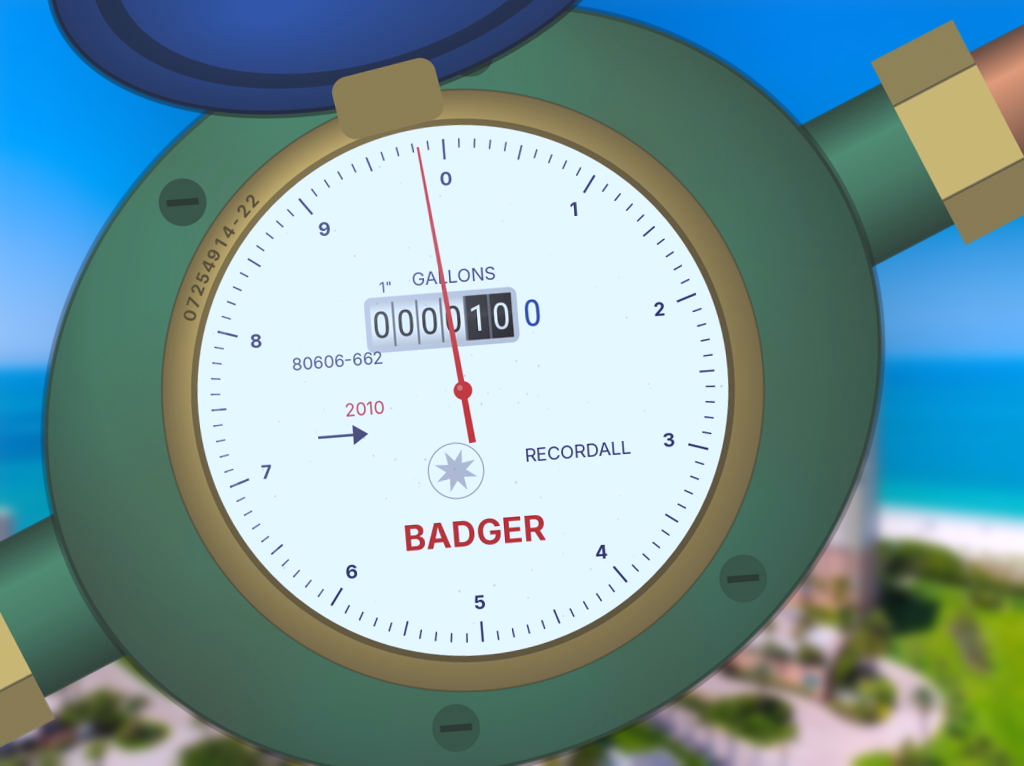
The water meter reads {"value": 99.8, "unit": "gal"}
